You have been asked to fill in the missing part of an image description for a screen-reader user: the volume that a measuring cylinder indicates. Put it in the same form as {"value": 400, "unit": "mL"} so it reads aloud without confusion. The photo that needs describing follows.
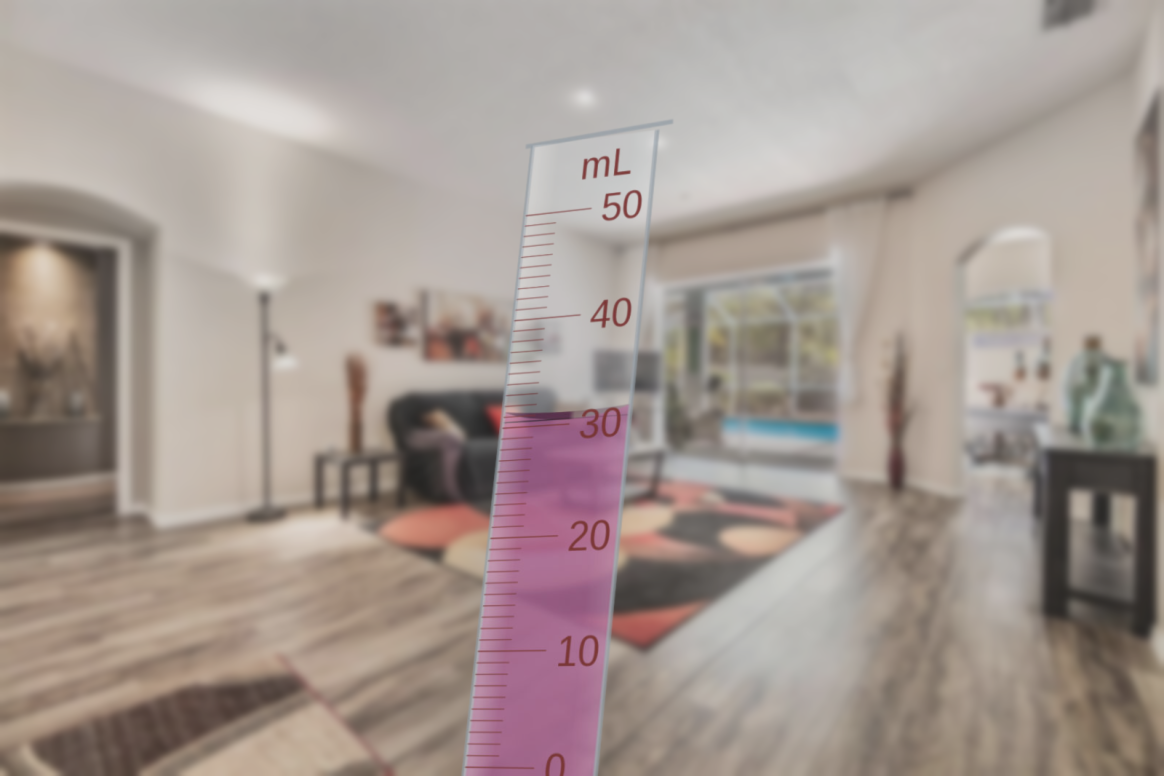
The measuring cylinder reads {"value": 30.5, "unit": "mL"}
